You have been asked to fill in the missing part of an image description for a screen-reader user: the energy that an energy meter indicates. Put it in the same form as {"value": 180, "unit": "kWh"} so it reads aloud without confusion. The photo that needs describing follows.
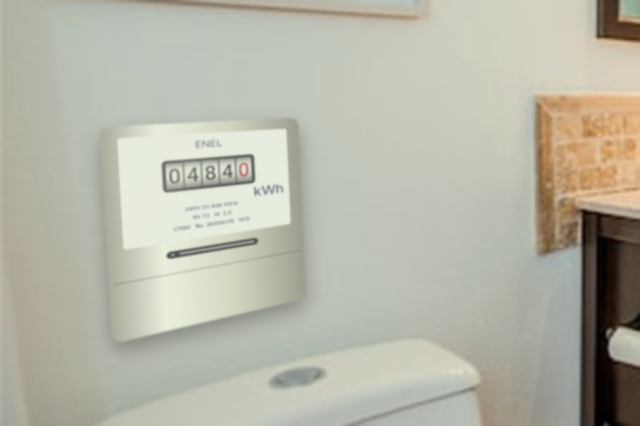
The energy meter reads {"value": 484.0, "unit": "kWh"}
